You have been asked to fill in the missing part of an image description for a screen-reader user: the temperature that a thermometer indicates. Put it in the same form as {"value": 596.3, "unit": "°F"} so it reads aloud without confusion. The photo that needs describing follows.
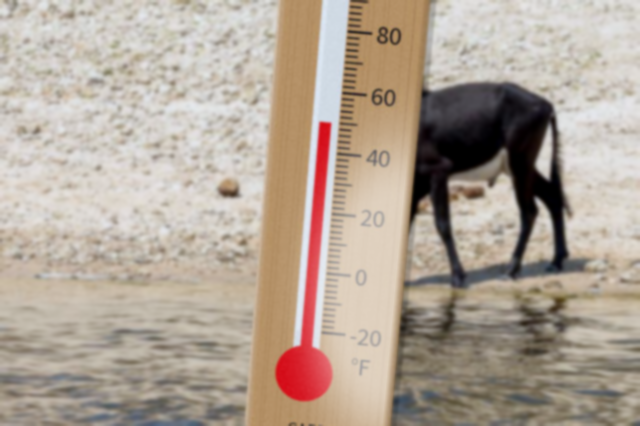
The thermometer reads {"value": 50, "unit": "°F"}
